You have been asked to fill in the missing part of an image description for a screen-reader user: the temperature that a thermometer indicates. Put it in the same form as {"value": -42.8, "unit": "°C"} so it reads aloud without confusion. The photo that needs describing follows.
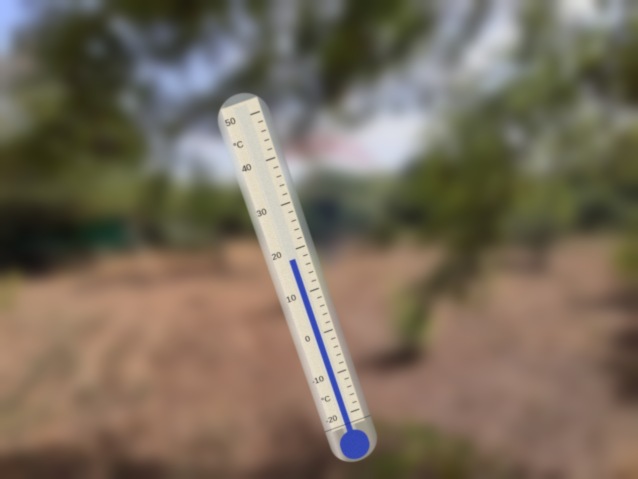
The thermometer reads {"value": 18, "unit": "°C"}
